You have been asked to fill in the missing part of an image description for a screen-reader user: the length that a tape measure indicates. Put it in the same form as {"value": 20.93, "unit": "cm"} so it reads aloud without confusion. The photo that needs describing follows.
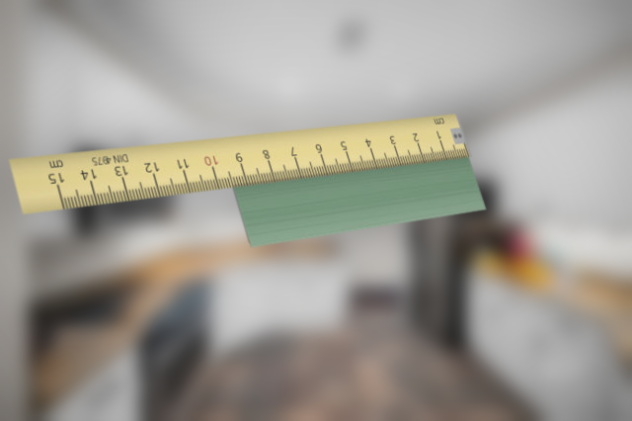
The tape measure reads {"value": 9.5, "unit": "cm"}
